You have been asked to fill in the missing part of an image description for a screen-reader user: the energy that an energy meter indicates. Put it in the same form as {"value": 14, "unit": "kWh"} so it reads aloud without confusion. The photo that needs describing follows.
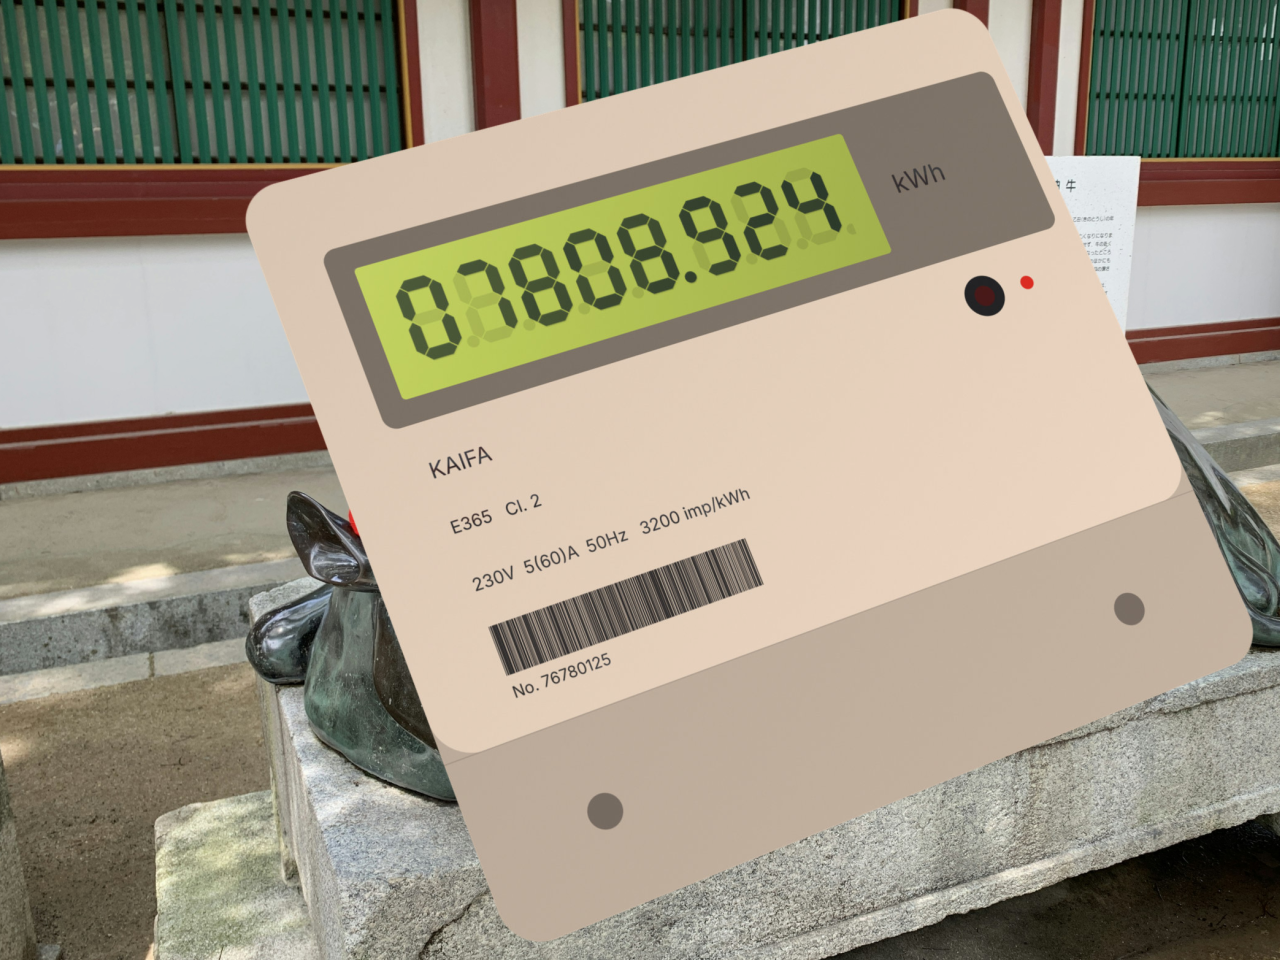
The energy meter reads {"value": 7808.924, "unit": "kWh"}
